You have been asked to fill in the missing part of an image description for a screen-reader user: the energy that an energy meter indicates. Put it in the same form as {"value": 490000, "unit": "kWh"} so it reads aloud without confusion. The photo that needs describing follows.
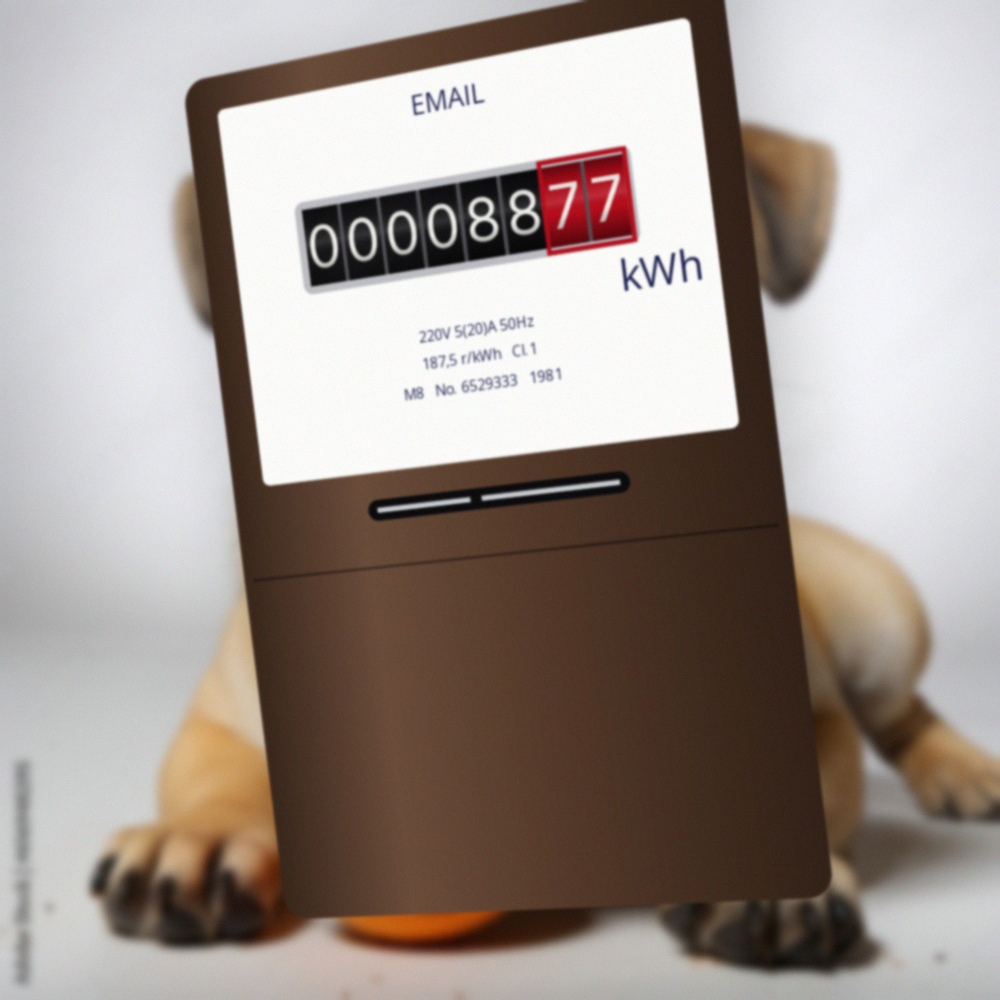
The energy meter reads {"value": 88.77, "unit": "kWh"}
